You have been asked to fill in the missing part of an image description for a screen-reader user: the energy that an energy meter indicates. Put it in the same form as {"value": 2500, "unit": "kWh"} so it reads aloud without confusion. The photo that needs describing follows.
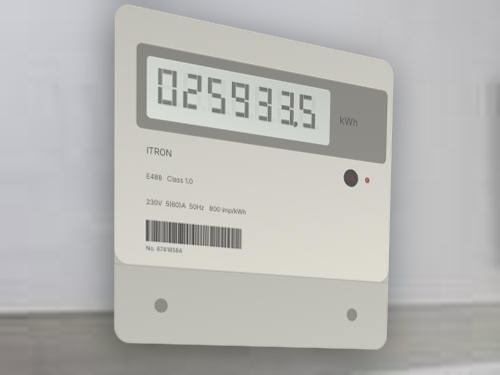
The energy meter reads {"value": 25933.5, "unit": "kWh"}
